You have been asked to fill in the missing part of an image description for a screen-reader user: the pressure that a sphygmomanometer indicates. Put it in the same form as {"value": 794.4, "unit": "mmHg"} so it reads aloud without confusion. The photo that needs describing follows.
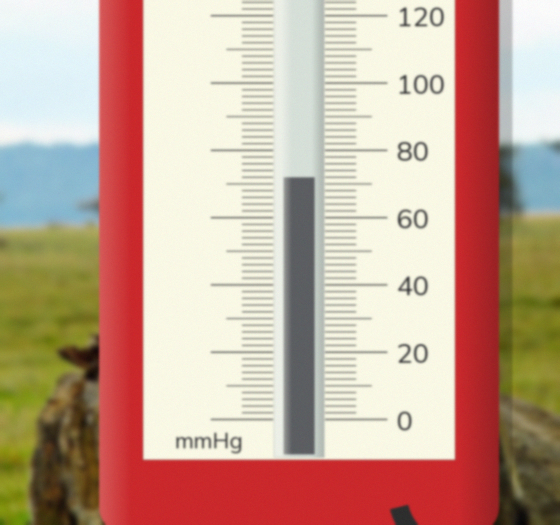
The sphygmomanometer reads {"value": 72, "unit": "mmHg"}
